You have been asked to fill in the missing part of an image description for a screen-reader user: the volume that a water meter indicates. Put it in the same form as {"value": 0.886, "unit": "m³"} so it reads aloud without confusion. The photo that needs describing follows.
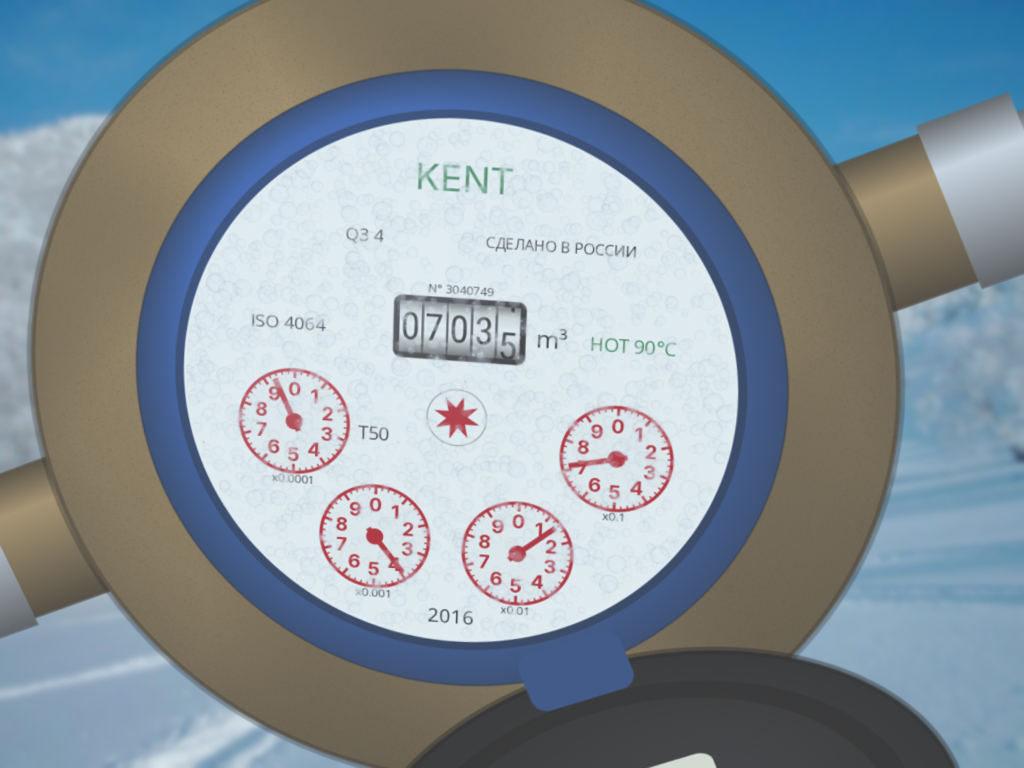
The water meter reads {"value": 7034.7139, "unit": "m³"}
